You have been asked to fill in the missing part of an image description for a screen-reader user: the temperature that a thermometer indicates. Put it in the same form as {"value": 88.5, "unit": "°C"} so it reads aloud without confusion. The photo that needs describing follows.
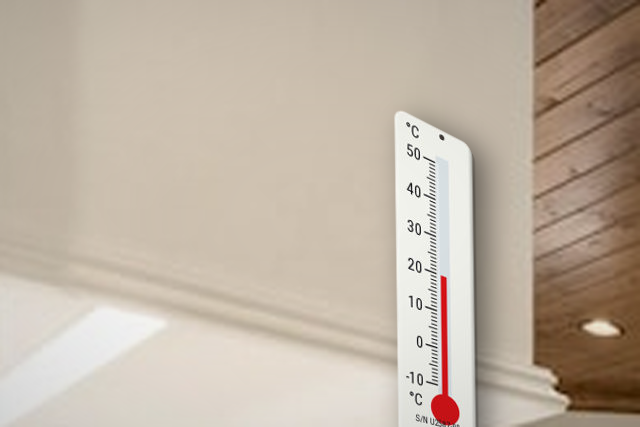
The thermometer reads {"value": 20, "unit": "°C"}
